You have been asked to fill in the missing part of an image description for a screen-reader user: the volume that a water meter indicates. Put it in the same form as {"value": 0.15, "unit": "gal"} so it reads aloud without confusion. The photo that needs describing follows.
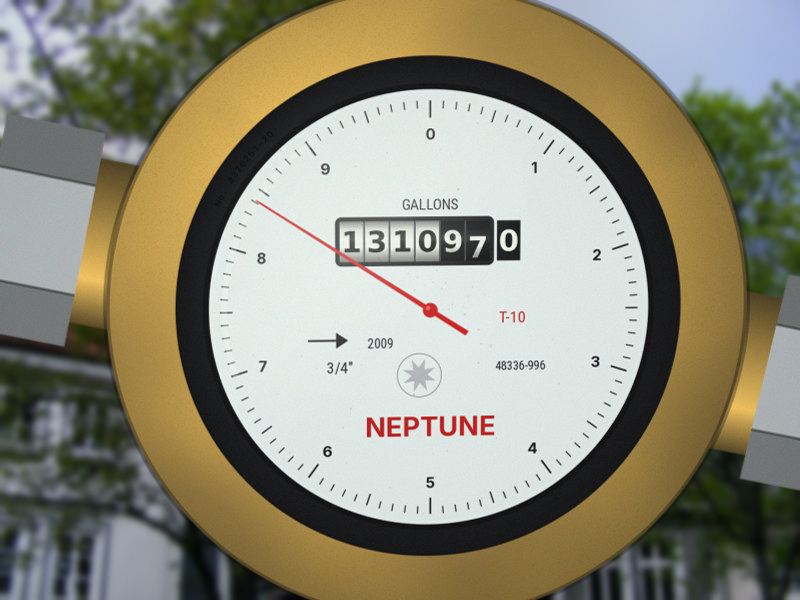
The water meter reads {"value": 1310968.4, "unit": "gal"}
